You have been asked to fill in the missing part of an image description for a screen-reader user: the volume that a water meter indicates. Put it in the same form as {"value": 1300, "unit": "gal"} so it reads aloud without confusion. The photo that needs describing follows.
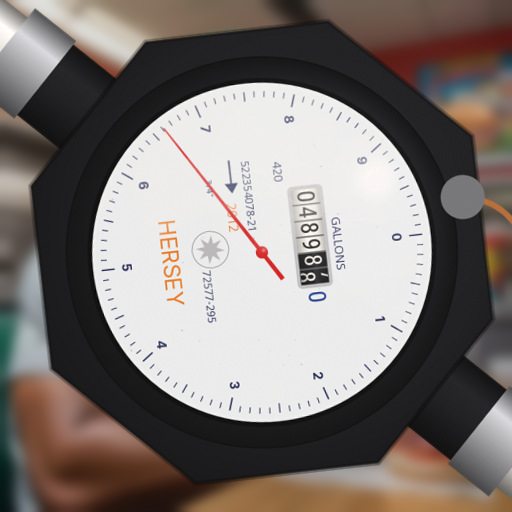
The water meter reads {"value": 489876.6, "unit": "gal"}
